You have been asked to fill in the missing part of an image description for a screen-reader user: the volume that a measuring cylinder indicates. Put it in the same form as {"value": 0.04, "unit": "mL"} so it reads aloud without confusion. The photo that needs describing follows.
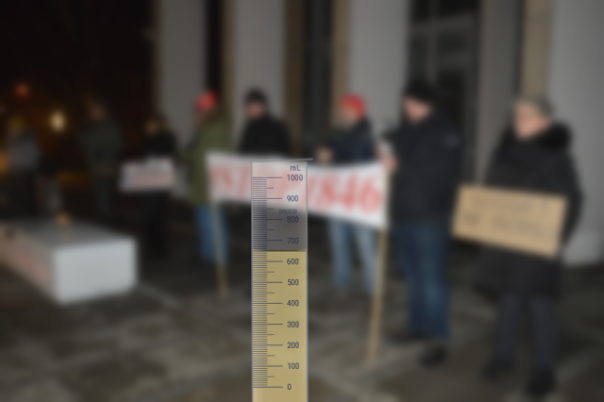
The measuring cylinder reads {"value": 650, "unit": "mL"}
